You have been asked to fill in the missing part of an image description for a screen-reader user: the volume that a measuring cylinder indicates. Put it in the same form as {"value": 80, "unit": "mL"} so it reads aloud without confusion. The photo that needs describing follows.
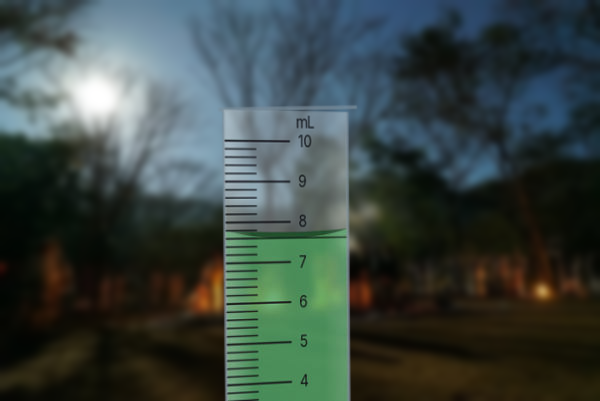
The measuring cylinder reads {"value": 7.6, "unit": "mL"}
